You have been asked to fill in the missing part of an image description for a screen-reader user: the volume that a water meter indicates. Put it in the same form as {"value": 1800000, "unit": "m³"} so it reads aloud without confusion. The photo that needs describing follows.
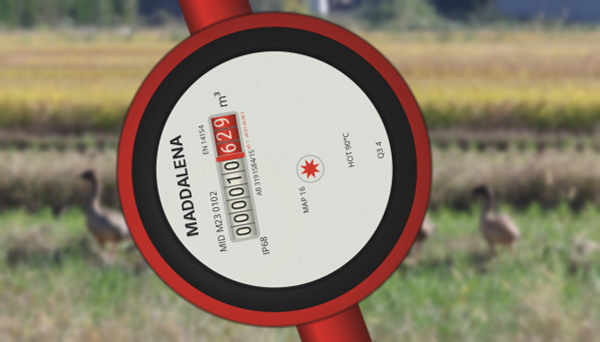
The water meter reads {"value": 10.629, "unit": "m³"}
